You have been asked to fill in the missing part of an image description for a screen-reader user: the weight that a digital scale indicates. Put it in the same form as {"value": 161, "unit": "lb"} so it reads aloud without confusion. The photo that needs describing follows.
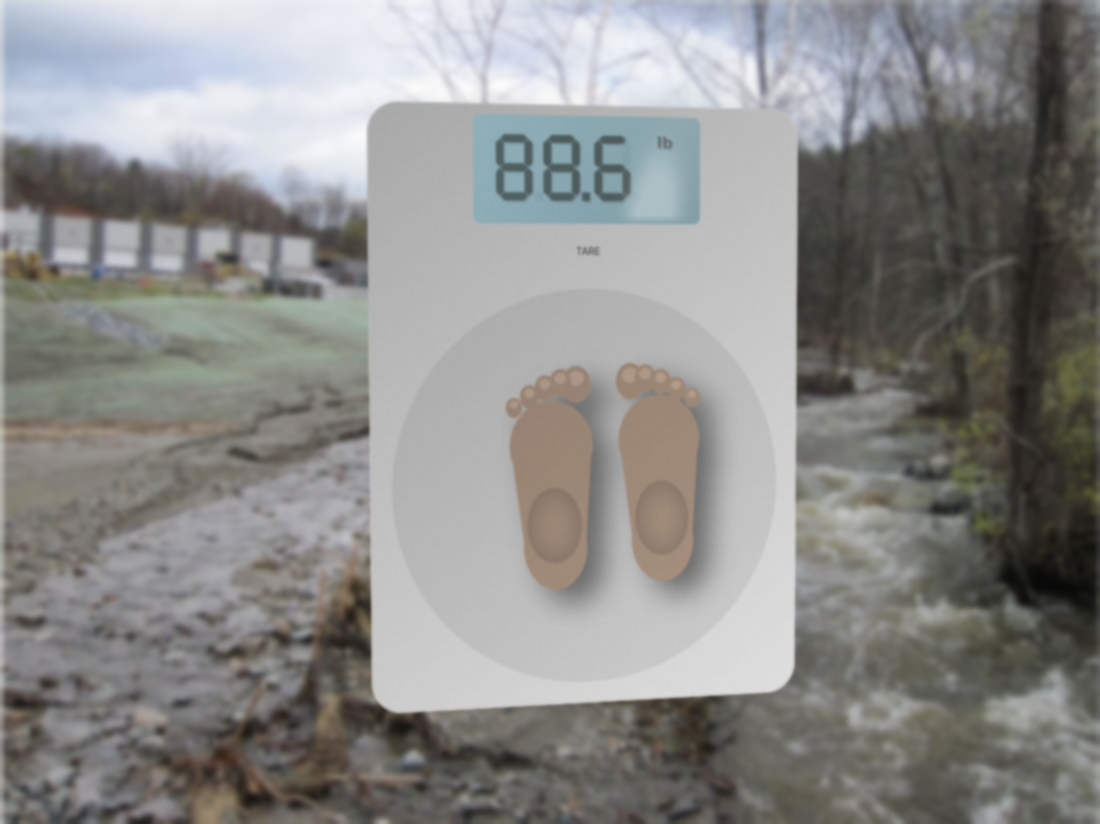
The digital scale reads {"value": 88.6, "unit": "lb"}
